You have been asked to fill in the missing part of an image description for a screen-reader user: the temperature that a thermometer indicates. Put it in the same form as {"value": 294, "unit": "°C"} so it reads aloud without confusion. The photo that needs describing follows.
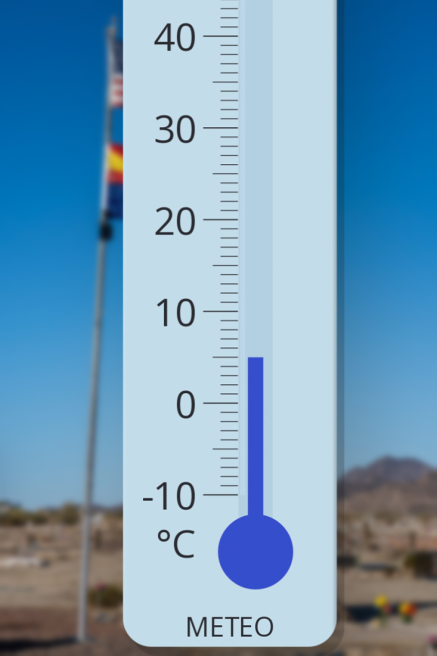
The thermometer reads {"value": 5, "unit": "°C"}
